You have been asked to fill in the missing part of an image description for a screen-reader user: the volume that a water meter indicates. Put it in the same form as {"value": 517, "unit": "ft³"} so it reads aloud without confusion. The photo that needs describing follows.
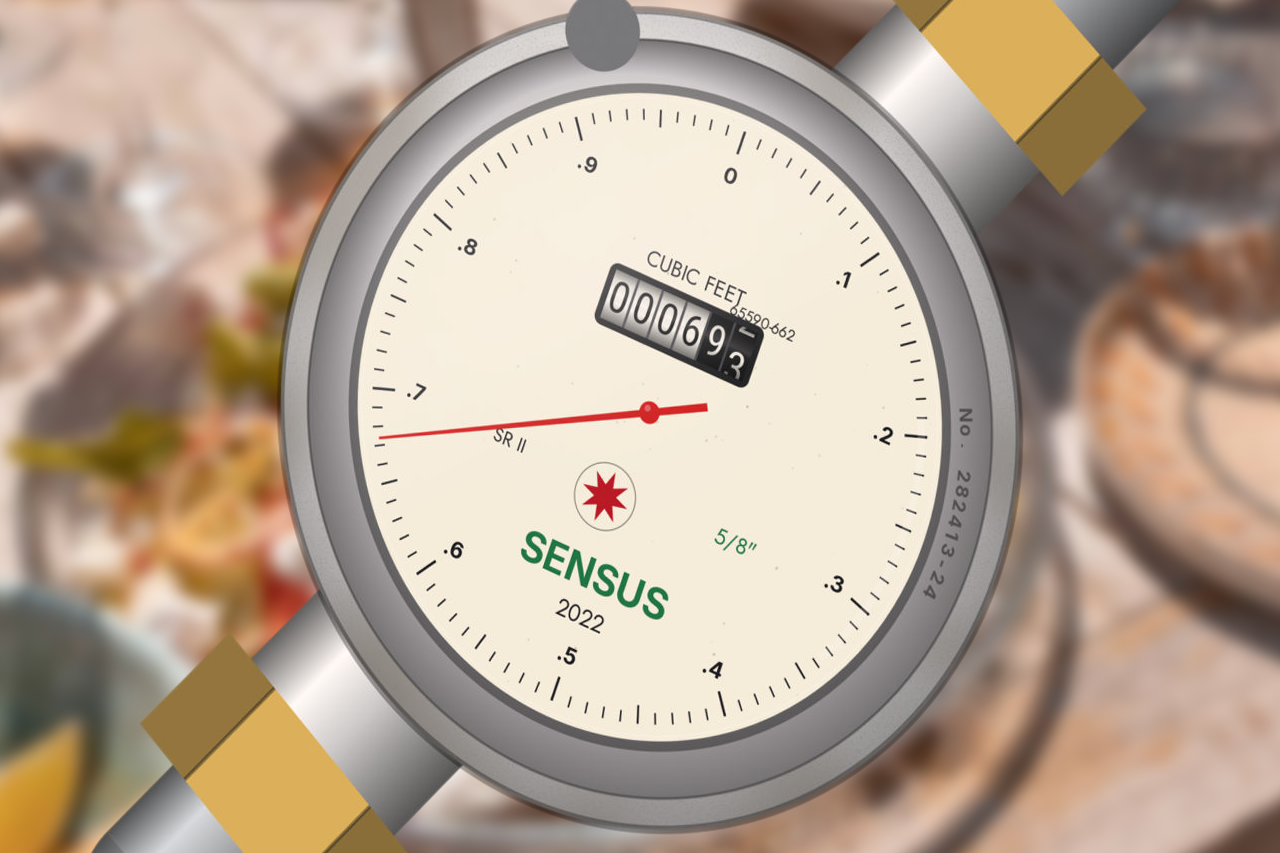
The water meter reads {"value": 692.67, "unit": "ft³"}
